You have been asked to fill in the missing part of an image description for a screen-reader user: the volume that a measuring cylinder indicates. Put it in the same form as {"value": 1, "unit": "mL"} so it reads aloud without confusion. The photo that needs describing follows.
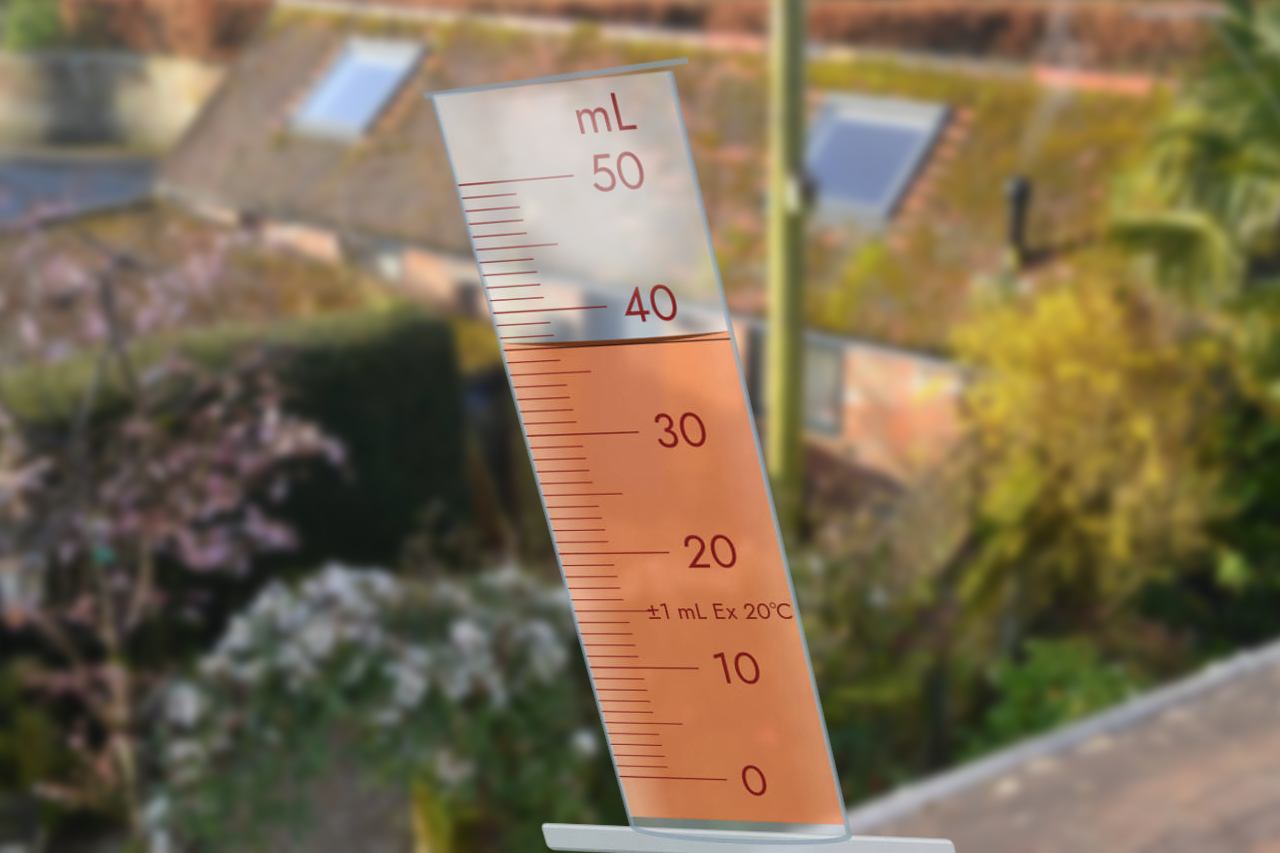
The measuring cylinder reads {"value": 37, "unit": "mL"}
